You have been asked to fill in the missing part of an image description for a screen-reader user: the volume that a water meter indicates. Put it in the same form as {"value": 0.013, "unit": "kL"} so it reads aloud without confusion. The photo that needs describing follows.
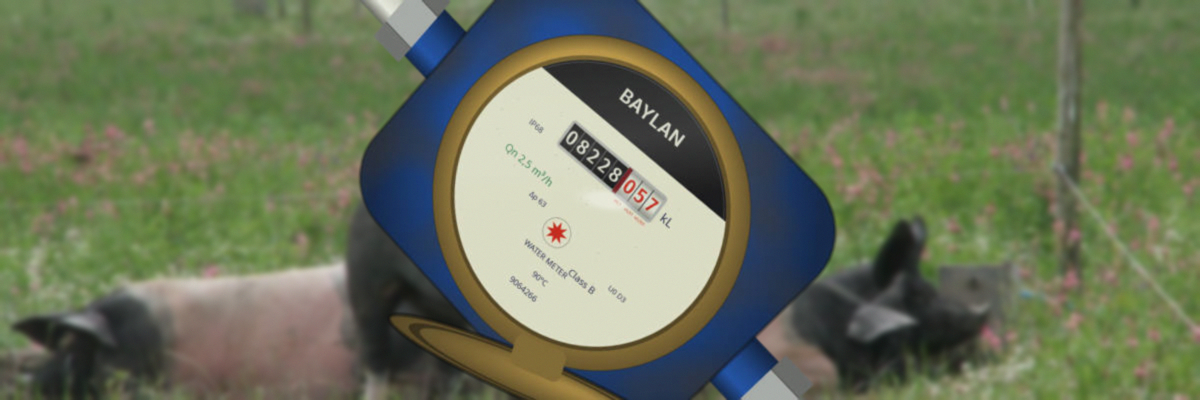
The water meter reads {"value": 8228.057, "unit": "kL"}
